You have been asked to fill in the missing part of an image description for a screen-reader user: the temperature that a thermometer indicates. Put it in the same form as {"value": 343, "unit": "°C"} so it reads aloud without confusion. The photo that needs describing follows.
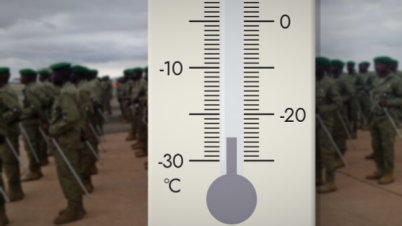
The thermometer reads {"value": -25, "unit": "°C"}
